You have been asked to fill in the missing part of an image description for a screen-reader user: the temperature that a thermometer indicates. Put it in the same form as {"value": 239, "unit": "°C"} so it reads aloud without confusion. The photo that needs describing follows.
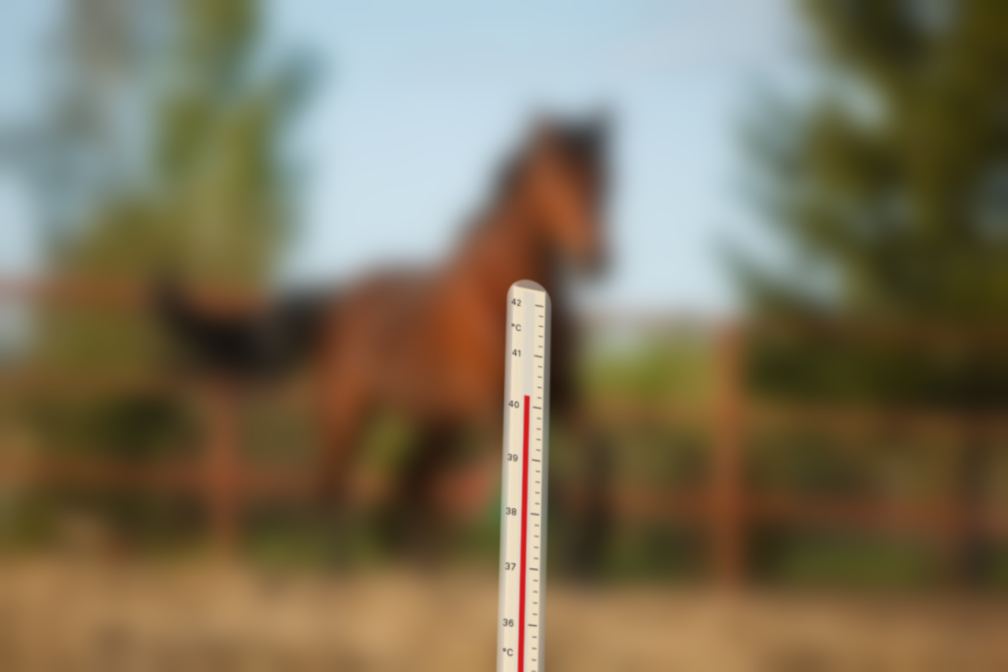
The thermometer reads {"value": 40.2, "unit": "°C"}
